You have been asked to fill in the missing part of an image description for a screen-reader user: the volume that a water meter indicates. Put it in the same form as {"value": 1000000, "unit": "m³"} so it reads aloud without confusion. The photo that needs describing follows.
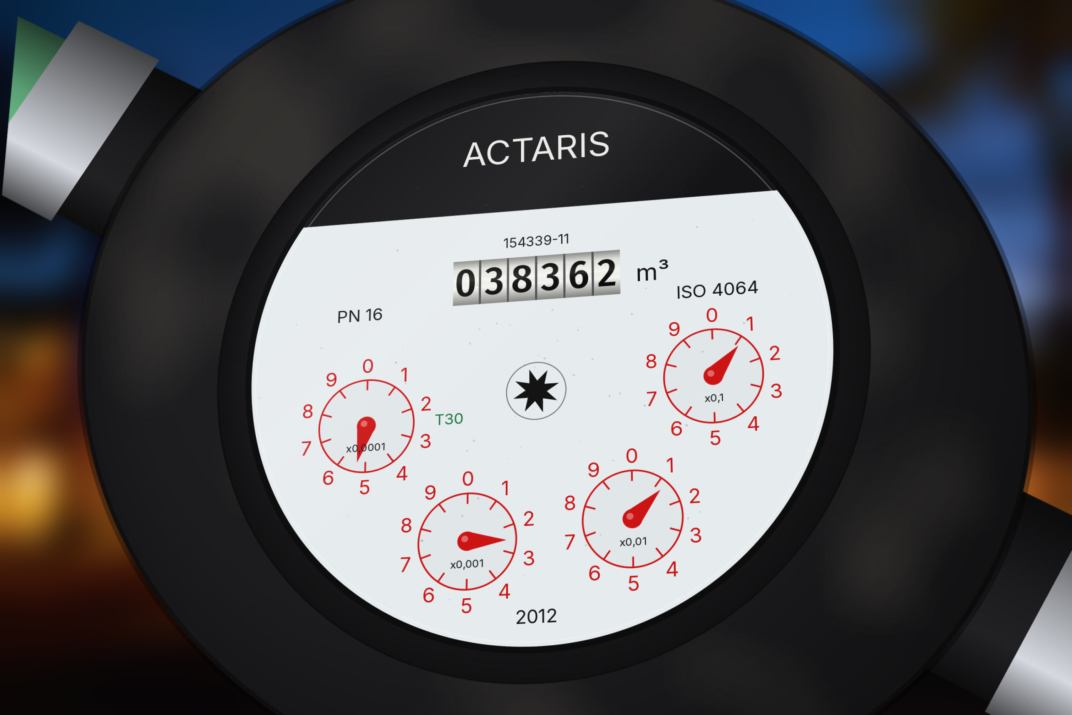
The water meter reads {"value": 38362.1125, "unit": "m³"}
